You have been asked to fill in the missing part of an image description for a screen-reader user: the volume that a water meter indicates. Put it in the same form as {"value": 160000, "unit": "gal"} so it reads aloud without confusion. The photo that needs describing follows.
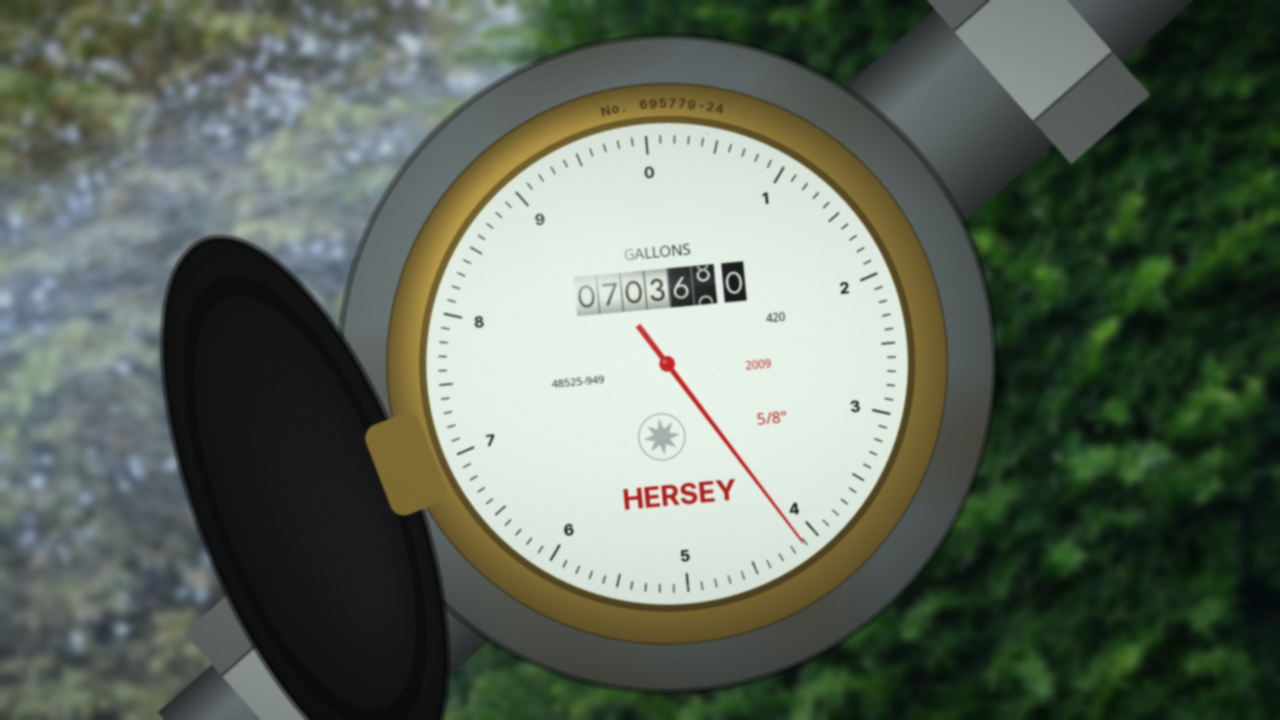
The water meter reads {"value": 703684.1, "unit": "gal"}
